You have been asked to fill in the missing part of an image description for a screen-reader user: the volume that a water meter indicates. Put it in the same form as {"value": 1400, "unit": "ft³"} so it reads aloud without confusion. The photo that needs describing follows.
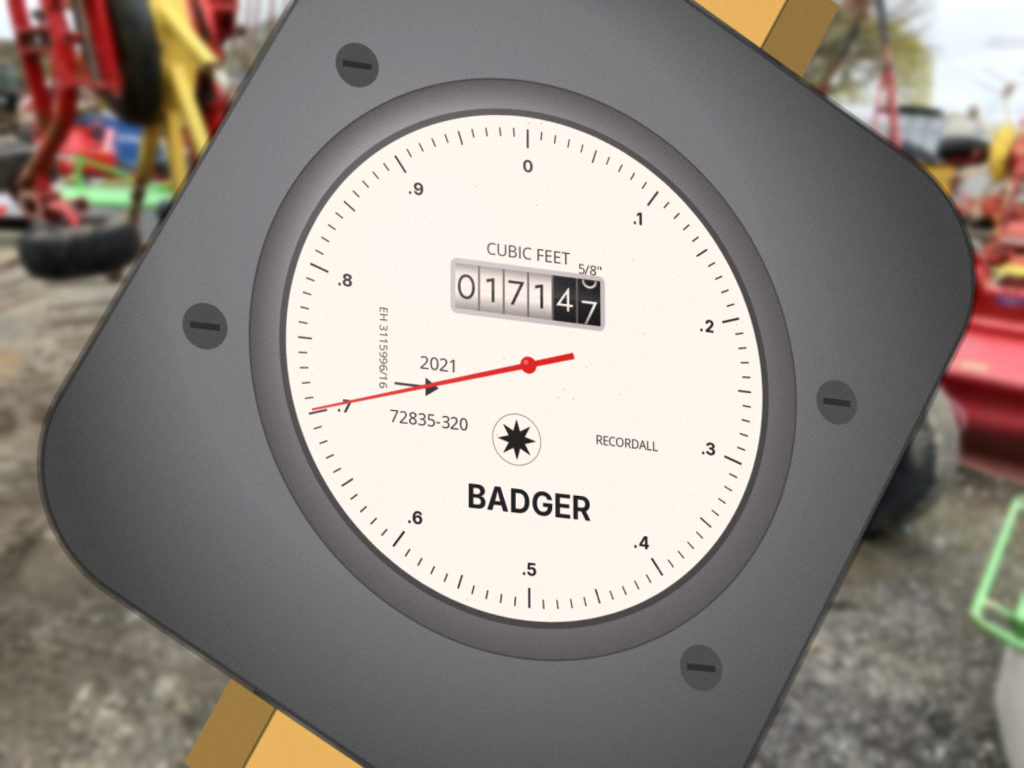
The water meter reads {"value": 17146.70, "unit": "ft³"}
